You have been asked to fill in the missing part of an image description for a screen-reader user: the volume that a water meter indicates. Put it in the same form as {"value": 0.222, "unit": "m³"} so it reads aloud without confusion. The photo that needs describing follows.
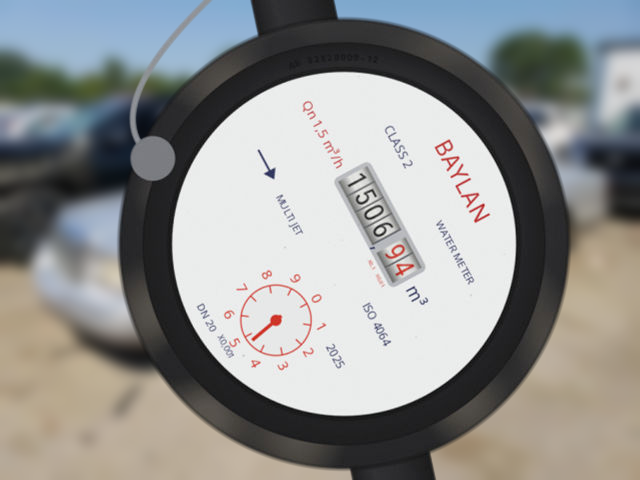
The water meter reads {"value": 1506.944, "unit": "m³"}
